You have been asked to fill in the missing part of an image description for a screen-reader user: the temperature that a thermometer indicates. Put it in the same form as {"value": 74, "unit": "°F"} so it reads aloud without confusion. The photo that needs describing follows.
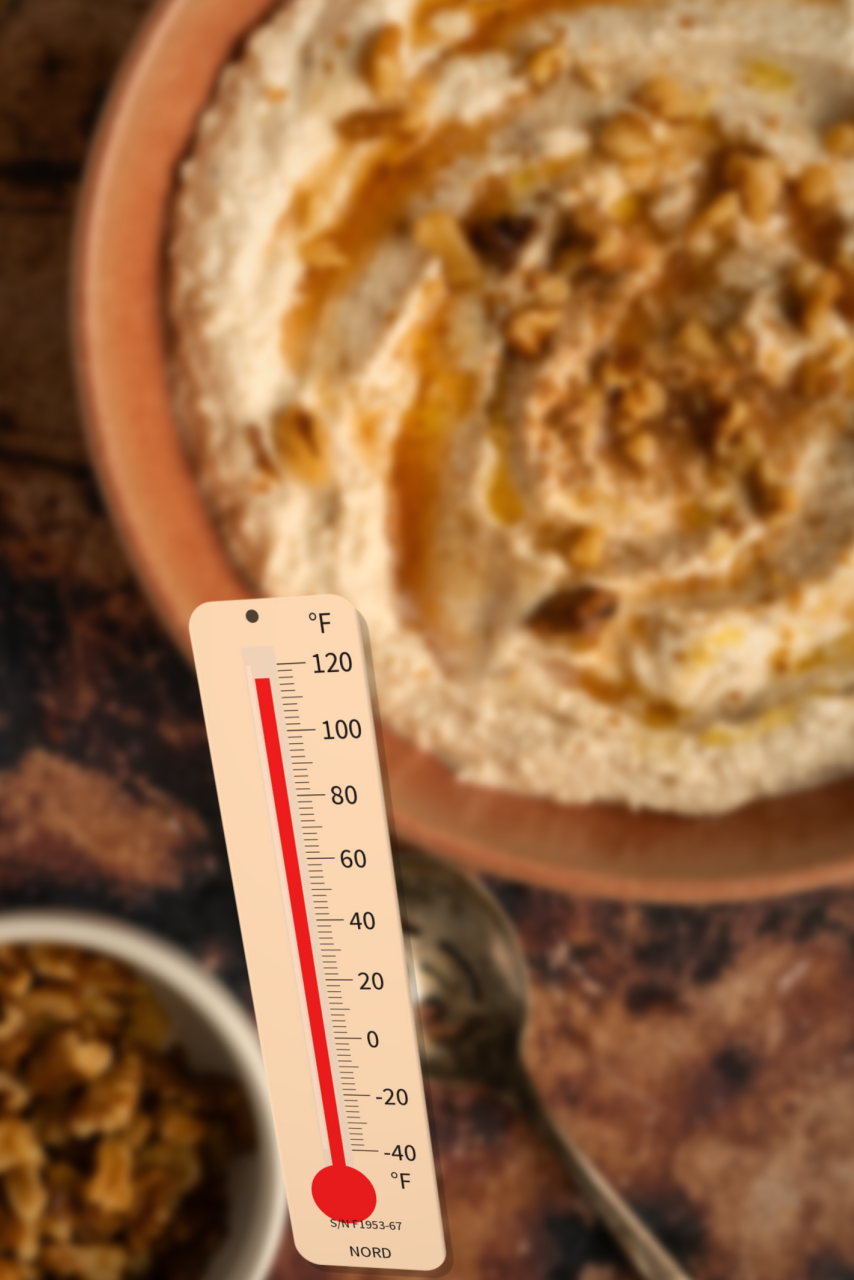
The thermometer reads {"value": 116, "unit": "°F"}
